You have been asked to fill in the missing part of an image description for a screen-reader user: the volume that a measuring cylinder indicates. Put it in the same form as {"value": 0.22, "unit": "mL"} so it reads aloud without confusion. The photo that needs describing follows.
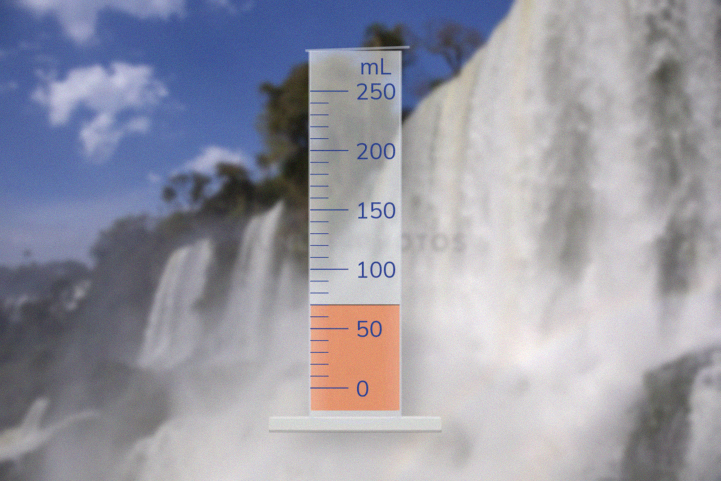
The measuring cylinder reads {"value": 70, "unit": "mL"}
